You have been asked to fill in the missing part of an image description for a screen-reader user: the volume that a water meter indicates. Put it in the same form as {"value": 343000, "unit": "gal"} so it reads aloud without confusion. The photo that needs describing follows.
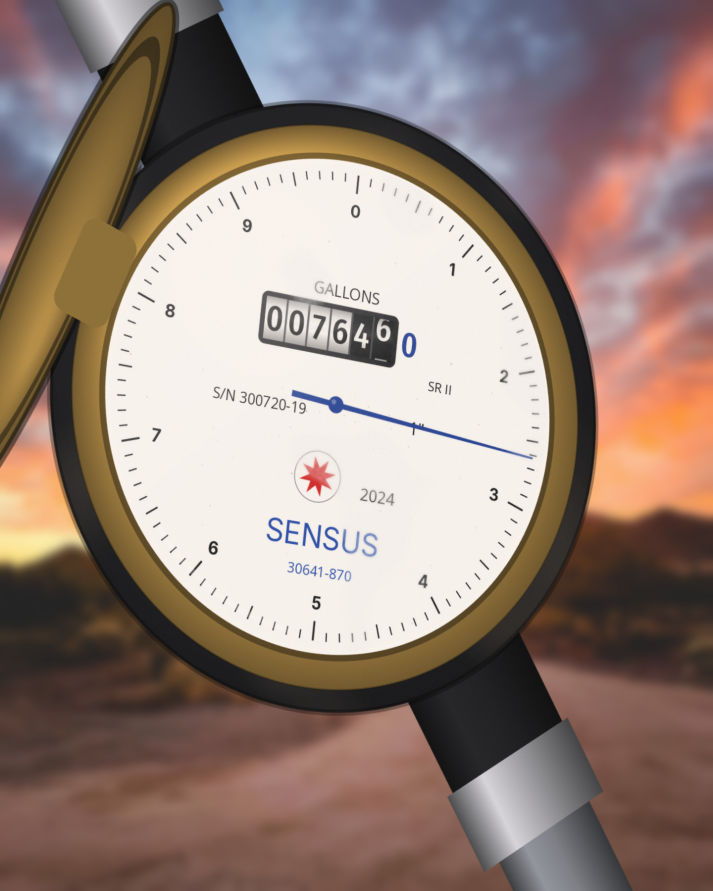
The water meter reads {"value": 76462.6, "unit": "gal"}
